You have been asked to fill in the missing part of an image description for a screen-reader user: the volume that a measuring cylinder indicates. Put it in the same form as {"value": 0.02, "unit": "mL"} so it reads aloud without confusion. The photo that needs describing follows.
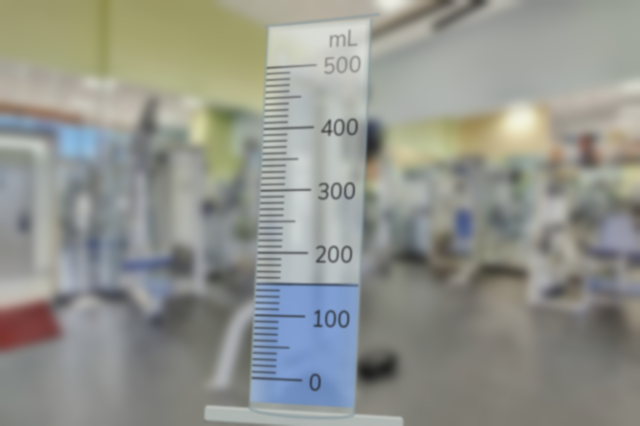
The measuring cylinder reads {"value": 150, "unit": "mL"}
